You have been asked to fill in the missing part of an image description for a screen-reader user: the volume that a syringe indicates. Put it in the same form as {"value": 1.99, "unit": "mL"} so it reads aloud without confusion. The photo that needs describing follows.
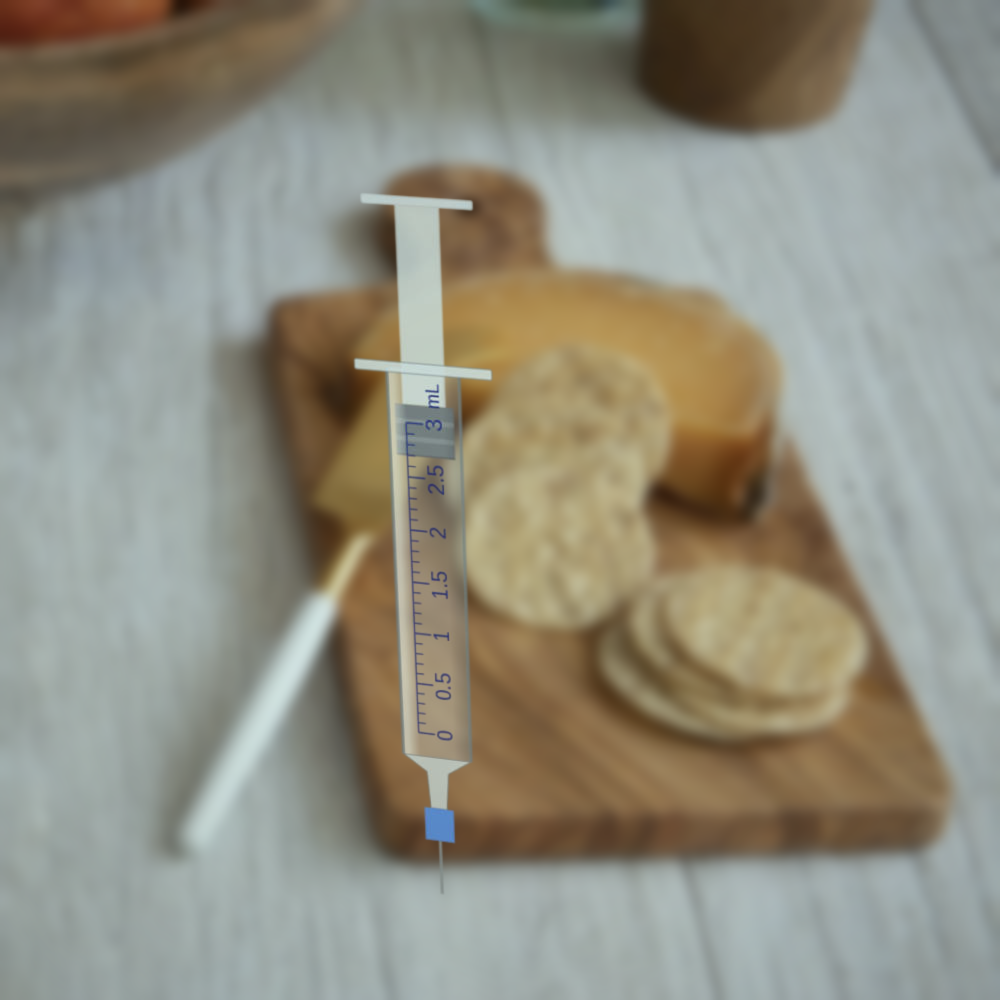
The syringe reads {"value": 2.7, "unit": "mL"}
